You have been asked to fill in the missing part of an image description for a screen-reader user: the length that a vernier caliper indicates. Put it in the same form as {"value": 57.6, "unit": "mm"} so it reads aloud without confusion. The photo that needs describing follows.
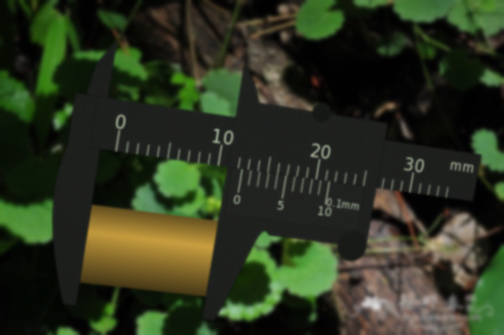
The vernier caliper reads {"value": 12.4, "unit": "mm"}
